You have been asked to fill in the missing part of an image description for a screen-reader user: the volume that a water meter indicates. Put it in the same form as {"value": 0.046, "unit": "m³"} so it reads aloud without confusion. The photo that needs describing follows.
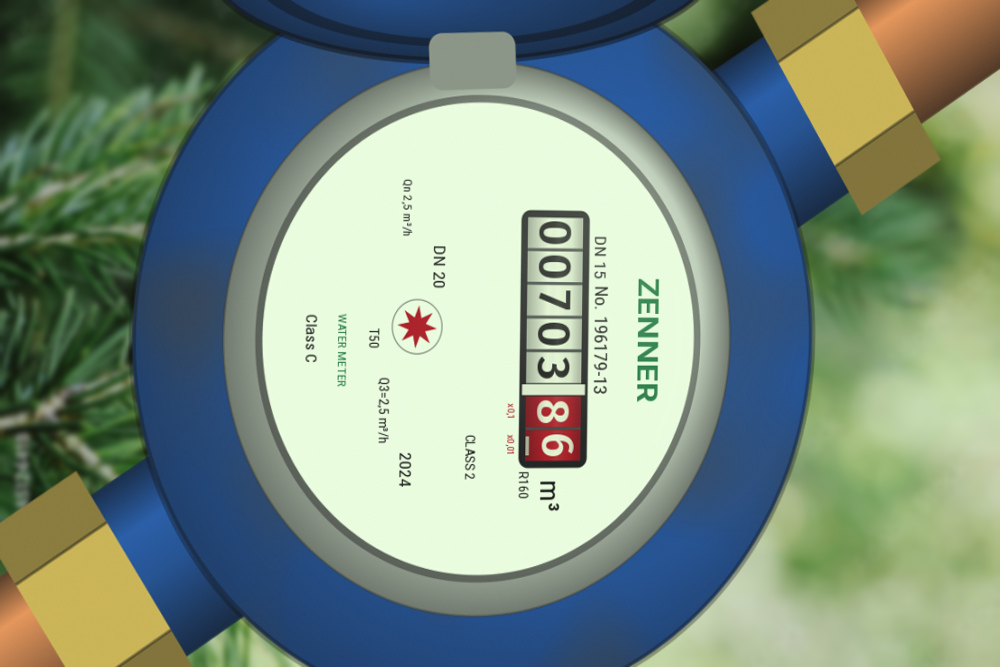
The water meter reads {"value": 703.86, "unit": "m³"}
